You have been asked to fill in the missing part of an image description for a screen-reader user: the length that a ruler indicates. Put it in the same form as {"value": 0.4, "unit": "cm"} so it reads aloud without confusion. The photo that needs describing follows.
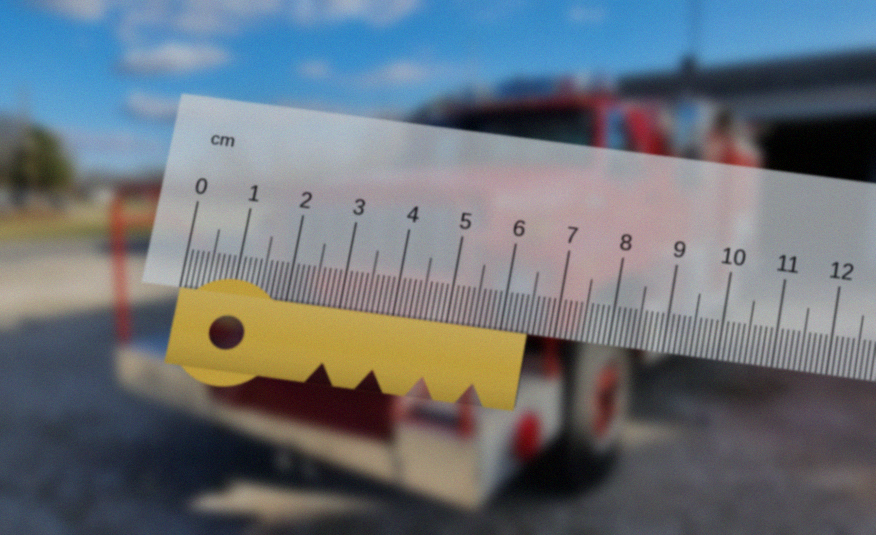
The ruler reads {"value": 6.5, "unit": "cm"}
